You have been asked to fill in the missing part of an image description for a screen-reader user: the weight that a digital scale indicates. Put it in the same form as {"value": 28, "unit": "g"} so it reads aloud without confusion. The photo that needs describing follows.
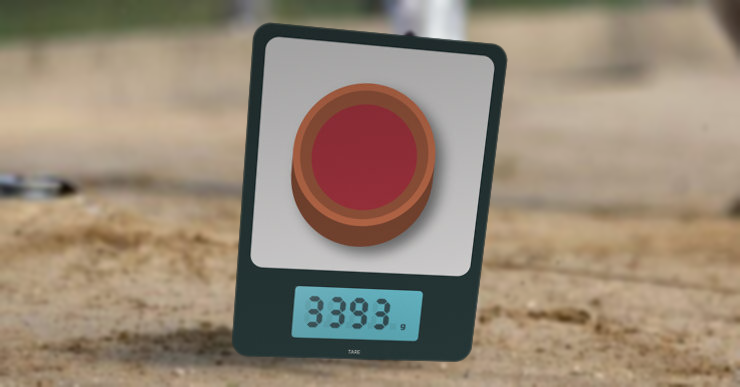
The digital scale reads {"value": 3393, "unit": "g"}
